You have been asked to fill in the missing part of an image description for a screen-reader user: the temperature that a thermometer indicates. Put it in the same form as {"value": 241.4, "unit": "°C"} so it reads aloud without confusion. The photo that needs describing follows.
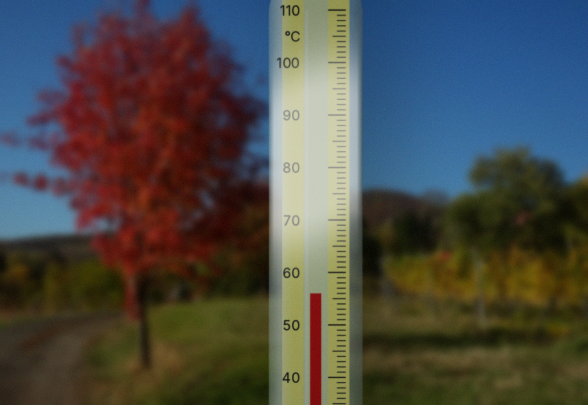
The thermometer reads {"value": 56, "unit": "°C"}
